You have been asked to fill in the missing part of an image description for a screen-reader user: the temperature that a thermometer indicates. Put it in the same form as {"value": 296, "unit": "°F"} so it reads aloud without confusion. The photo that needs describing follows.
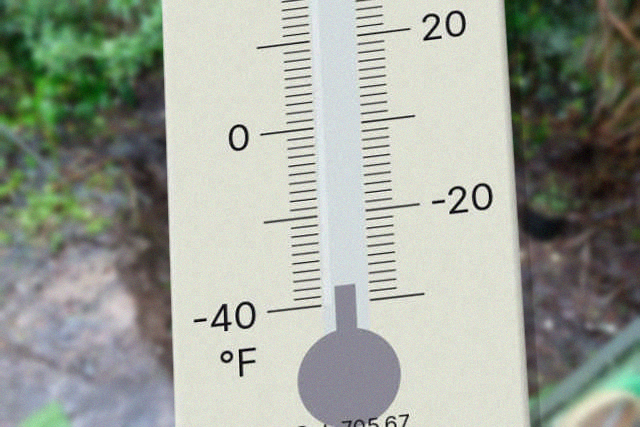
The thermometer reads {"value": -36, "unit": "°F"}
